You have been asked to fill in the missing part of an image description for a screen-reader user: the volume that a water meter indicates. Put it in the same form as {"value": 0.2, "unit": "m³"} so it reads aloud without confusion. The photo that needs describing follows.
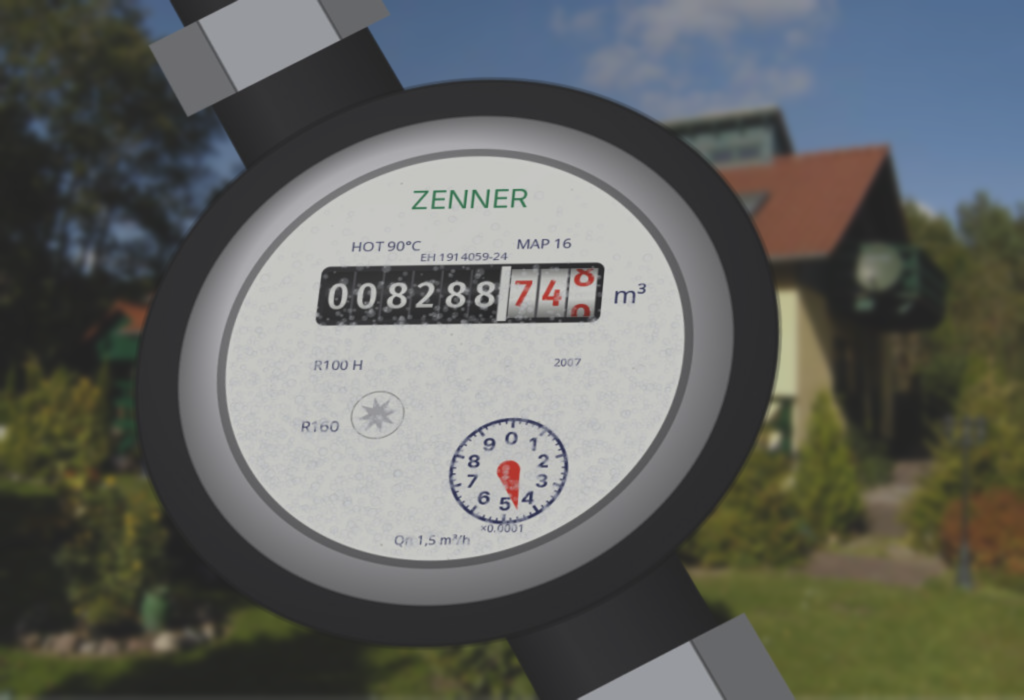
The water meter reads {"value": 8288.7484, "unit": "m³"}
